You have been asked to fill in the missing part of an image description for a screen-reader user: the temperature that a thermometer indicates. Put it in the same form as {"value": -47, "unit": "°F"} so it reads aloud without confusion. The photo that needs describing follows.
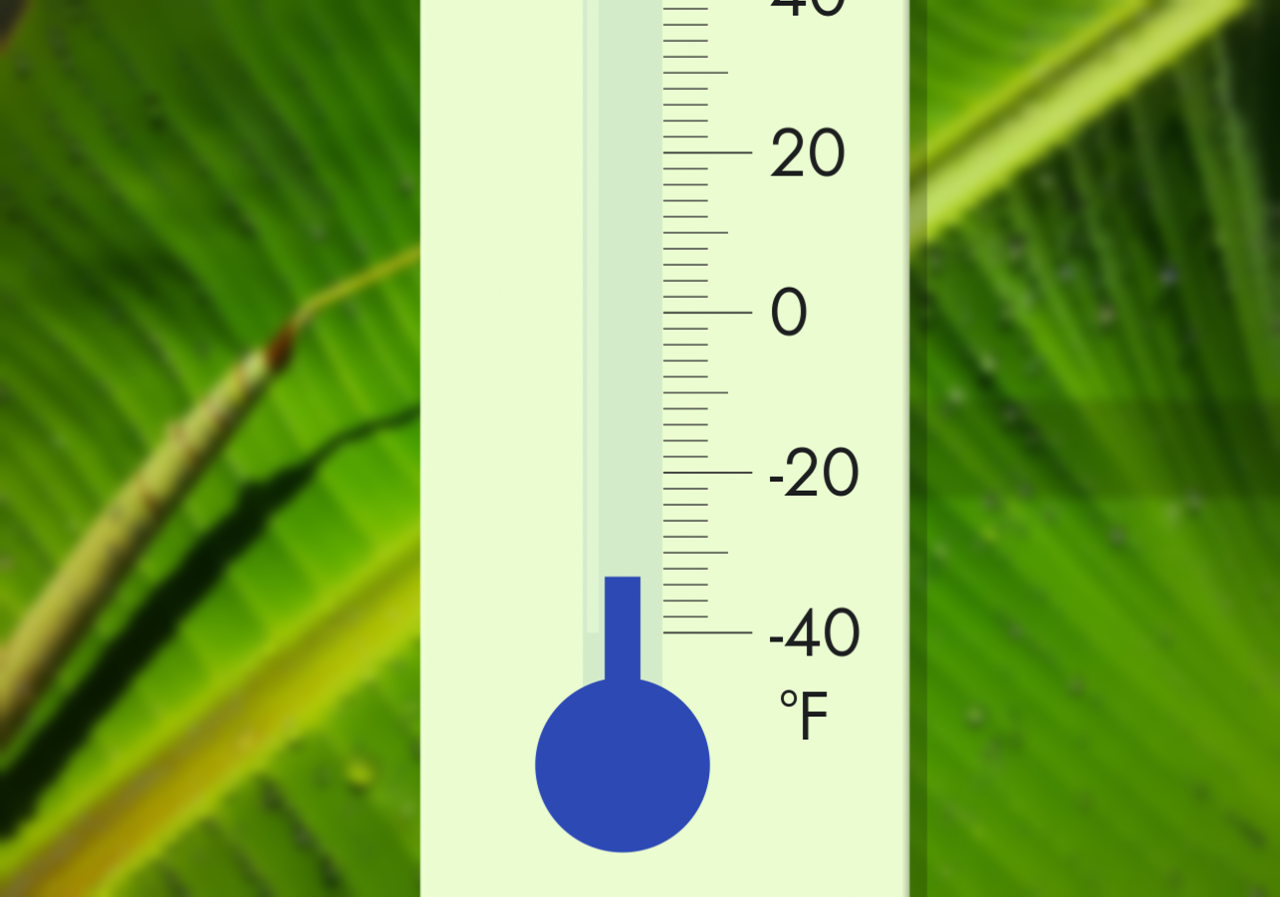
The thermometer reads {"value": -33, "unit": "°F"}
